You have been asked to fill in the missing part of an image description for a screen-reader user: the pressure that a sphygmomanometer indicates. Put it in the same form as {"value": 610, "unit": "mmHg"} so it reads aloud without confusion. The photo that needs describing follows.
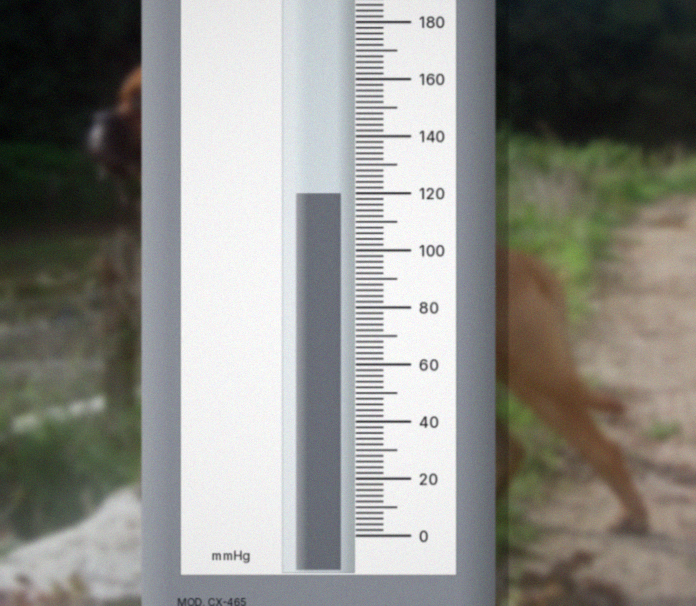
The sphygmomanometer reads {"value": 120, "unit": "mmHg"}
